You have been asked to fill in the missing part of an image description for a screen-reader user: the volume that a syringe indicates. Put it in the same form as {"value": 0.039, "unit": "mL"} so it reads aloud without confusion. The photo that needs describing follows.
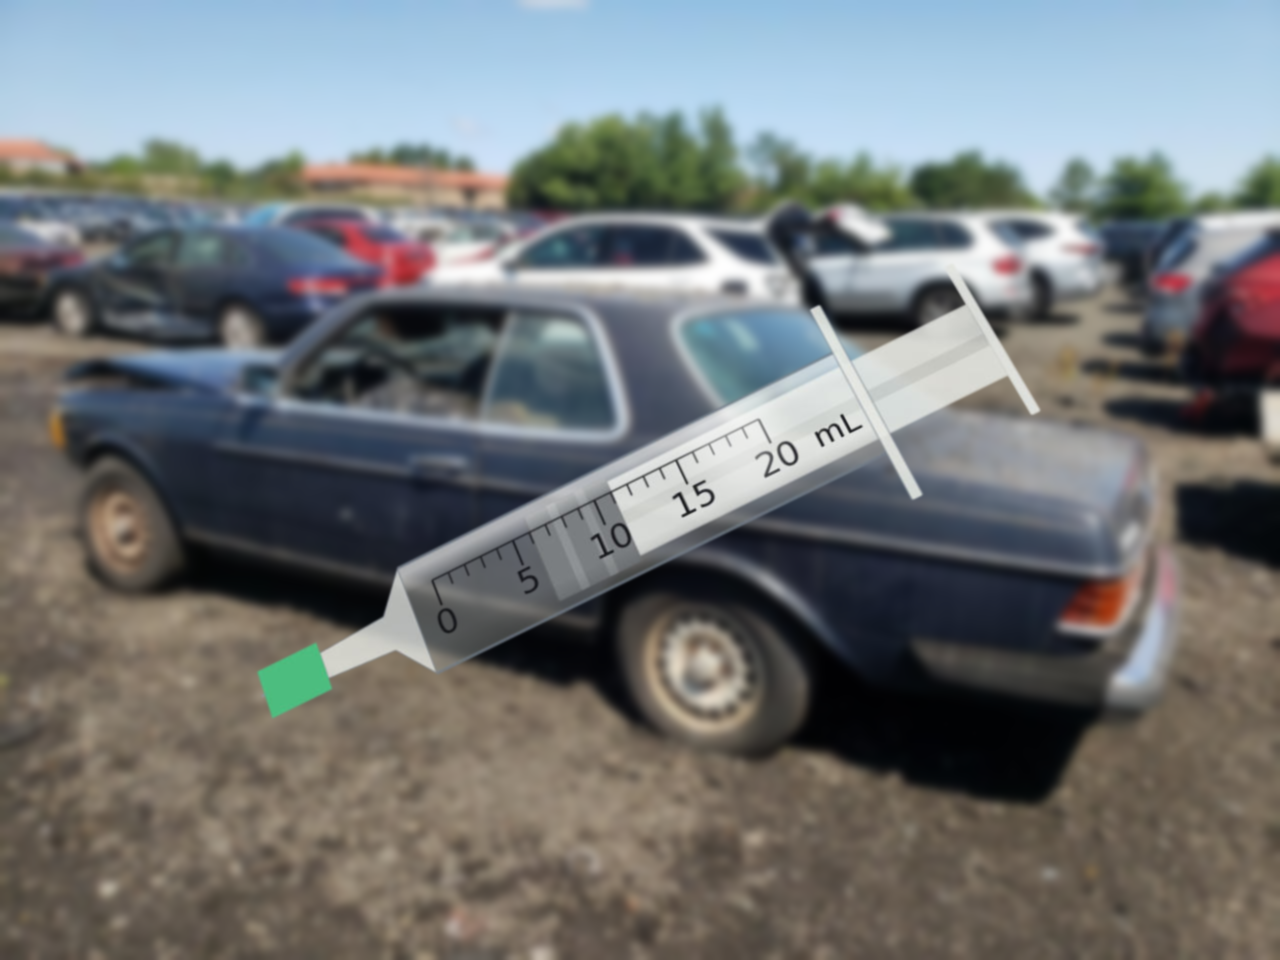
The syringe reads {"value": 6, "unit": "mL"}
